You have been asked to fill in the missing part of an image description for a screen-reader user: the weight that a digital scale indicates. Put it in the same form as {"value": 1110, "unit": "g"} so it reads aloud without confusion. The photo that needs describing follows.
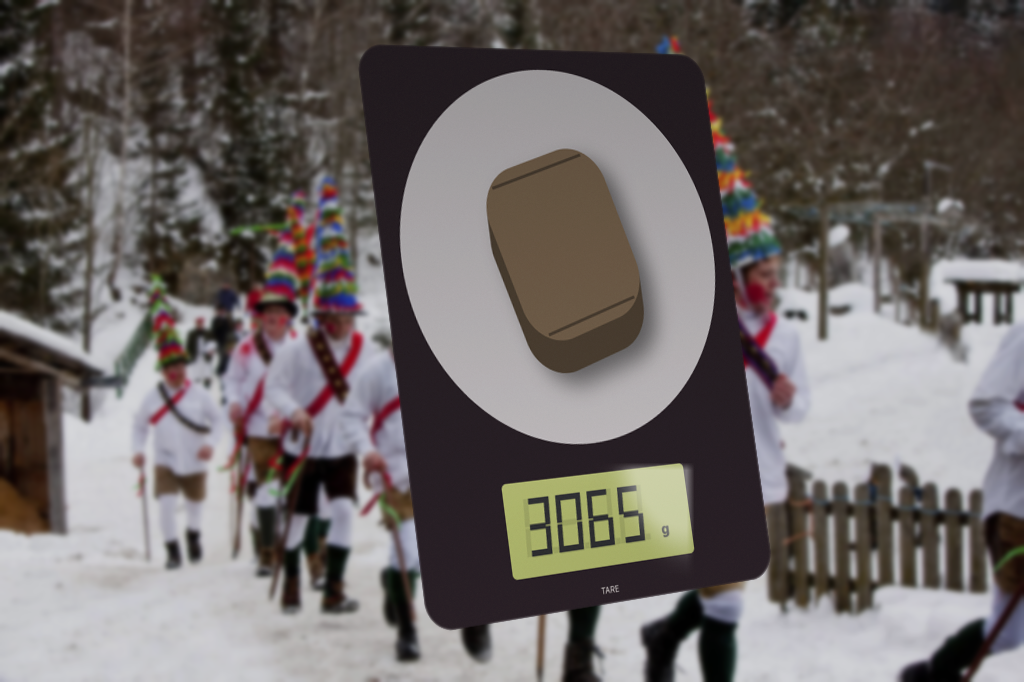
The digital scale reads {"value": 3065, "unit": "g"}
